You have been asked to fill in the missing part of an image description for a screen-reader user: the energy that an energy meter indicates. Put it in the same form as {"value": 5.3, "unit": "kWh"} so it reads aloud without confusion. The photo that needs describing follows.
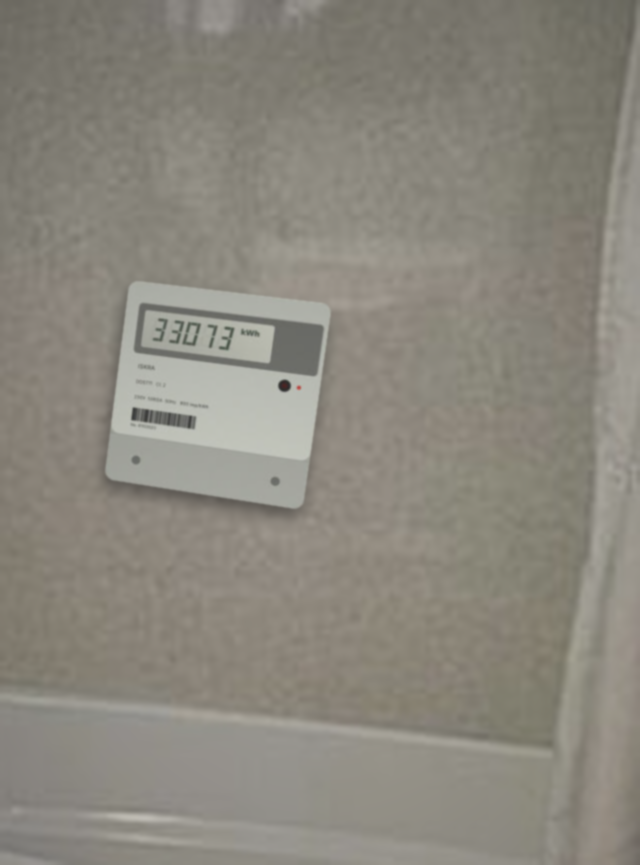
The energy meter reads {"value": 33073, "unit": "kWh"}
